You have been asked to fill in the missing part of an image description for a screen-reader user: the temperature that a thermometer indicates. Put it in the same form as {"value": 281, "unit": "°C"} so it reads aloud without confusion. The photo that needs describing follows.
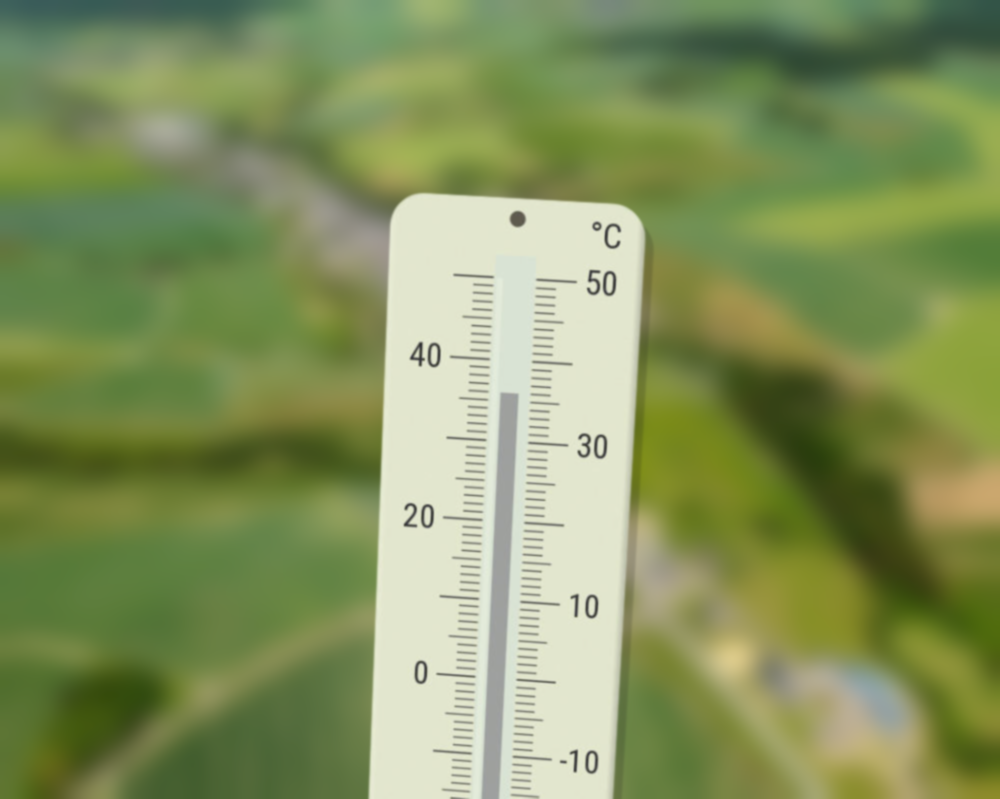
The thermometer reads {"value": 36, "unit": "°C"}
